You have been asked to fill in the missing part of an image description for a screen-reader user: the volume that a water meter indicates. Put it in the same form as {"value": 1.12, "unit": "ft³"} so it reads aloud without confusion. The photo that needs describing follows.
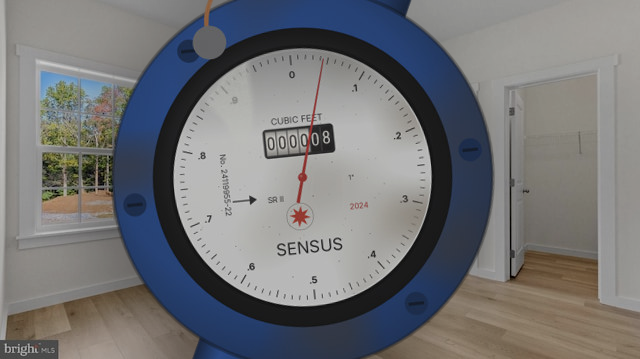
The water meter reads {"value": 8.04, "unit": "ft³"}
